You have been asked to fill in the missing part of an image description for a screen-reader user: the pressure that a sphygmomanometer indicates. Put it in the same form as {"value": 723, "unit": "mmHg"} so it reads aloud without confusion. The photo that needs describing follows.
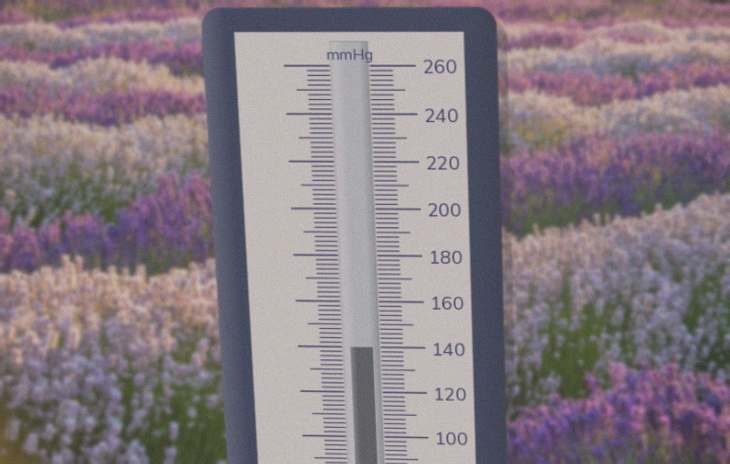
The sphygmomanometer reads {"value": 140, "unit": "mmHg"}
